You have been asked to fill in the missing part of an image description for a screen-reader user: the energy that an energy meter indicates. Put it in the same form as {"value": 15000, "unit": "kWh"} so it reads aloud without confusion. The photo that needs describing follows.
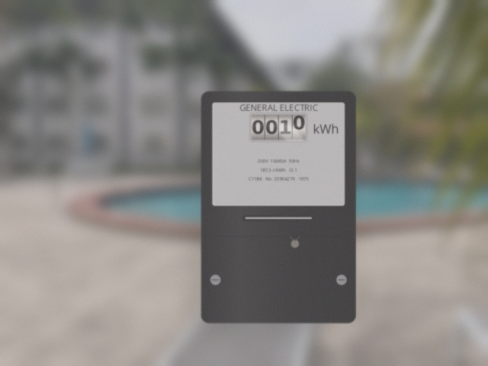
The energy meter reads {"value": 10, "unit": "kWh"}
